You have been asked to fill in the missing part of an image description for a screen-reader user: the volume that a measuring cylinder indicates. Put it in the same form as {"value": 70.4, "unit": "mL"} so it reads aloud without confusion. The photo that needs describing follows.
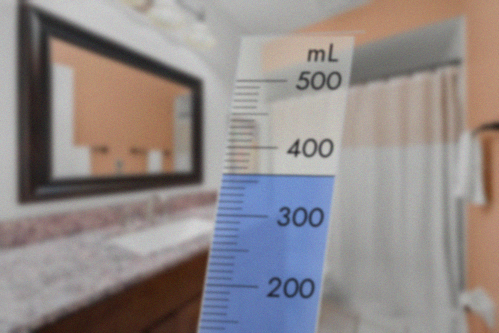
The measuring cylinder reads {"value": 360, "unit": "mL"}
